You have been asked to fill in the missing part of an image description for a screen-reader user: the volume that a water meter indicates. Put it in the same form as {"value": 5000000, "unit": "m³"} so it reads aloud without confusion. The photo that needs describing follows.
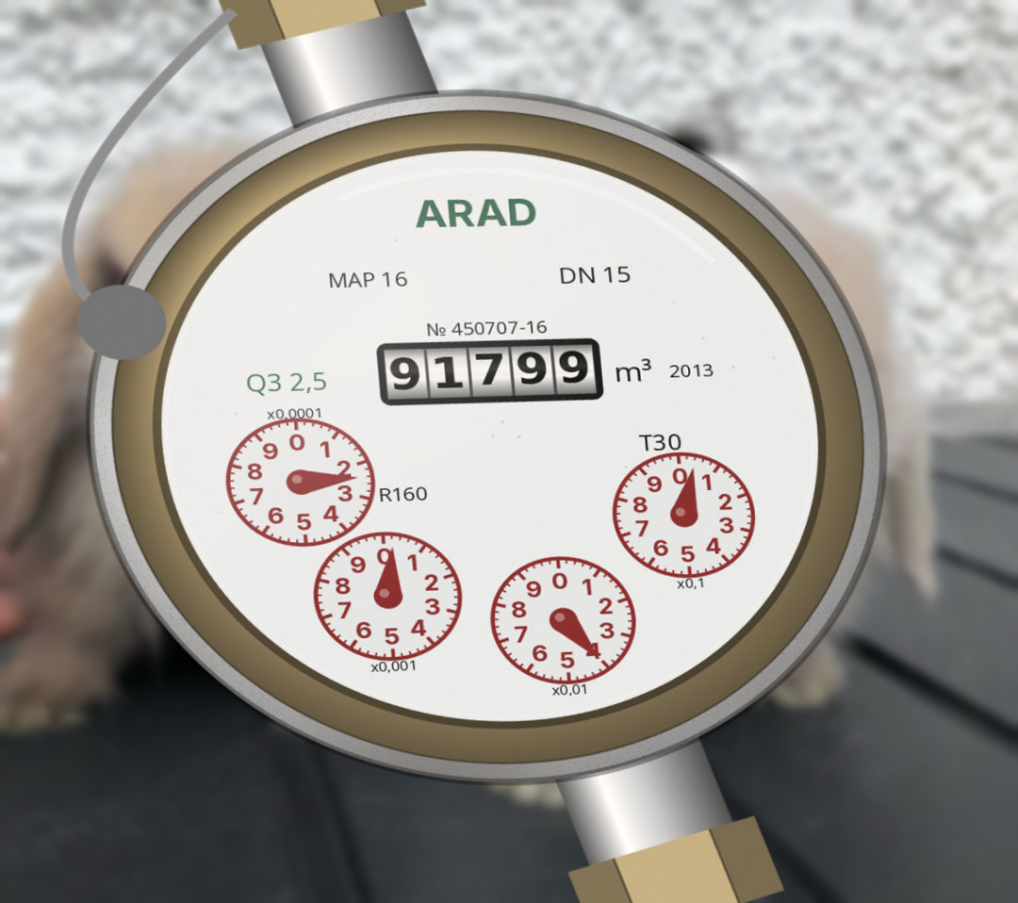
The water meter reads {"value": 91799.0402, "unit": "m³"}
